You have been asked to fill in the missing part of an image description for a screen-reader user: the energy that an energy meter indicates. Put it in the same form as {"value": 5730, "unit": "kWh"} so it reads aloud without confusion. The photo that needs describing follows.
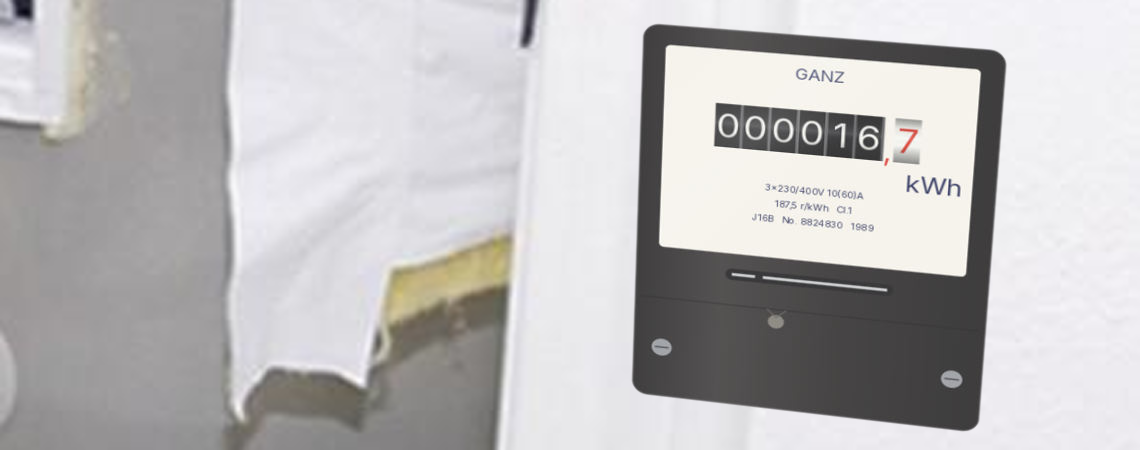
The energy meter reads {"value": 16.7, "unit": "kWh"}
